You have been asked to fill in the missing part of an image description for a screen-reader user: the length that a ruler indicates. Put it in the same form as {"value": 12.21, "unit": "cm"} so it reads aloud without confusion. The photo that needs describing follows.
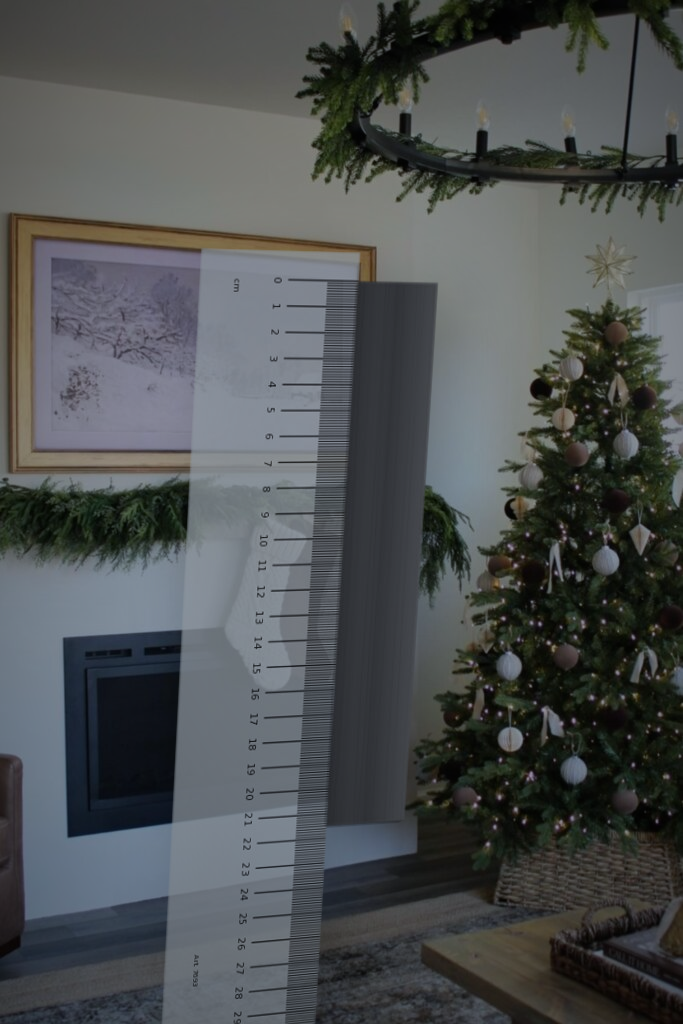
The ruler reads {"value": 21.5, "unit": "cm"}
